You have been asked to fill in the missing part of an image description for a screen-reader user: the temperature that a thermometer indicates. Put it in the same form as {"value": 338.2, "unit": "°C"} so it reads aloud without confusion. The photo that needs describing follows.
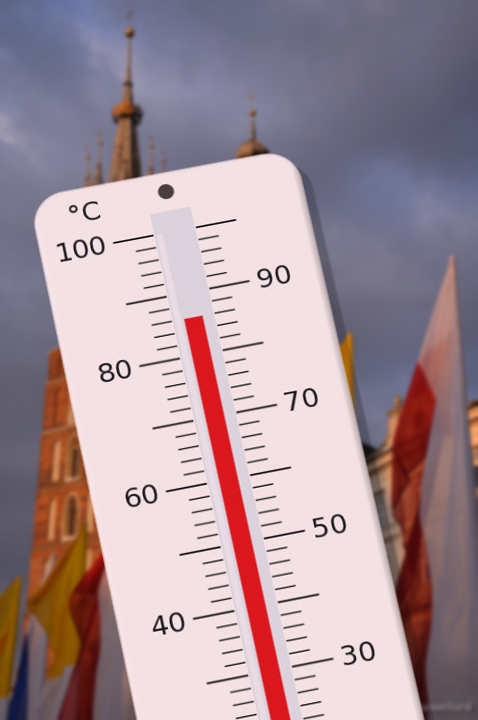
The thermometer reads {"value": 86, "unit": "°C"}
